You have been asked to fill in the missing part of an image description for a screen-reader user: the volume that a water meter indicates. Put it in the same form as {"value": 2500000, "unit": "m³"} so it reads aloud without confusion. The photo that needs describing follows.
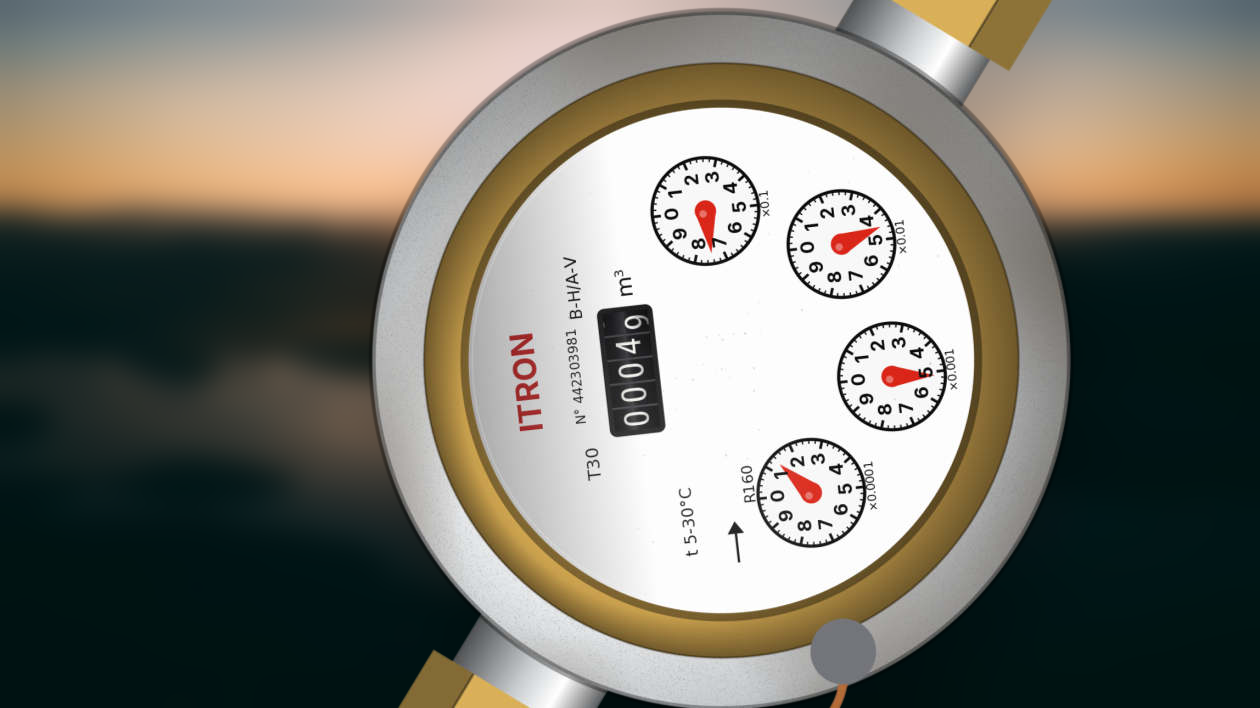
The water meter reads {"value": 48.7451, "unit": "m³"}
